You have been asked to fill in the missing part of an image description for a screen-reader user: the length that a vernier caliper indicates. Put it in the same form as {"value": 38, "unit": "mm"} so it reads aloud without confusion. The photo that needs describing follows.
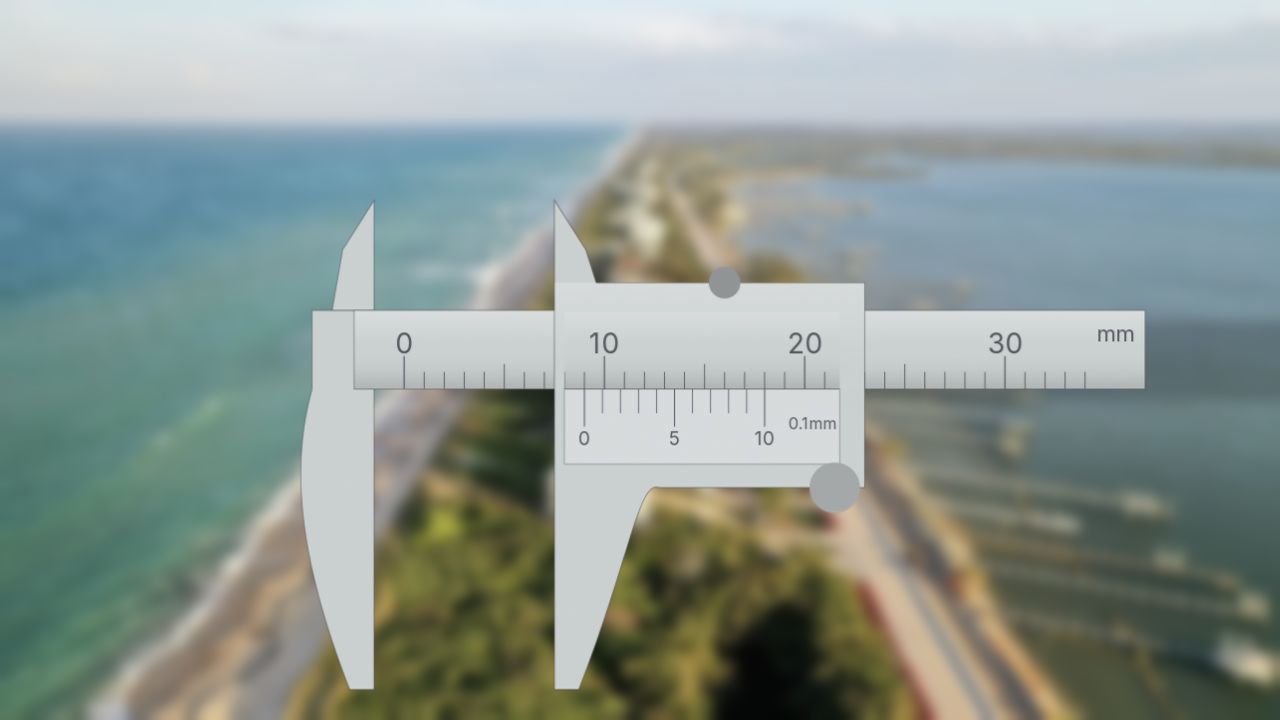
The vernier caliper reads {"value": 9.0, "unit": "mm"}
